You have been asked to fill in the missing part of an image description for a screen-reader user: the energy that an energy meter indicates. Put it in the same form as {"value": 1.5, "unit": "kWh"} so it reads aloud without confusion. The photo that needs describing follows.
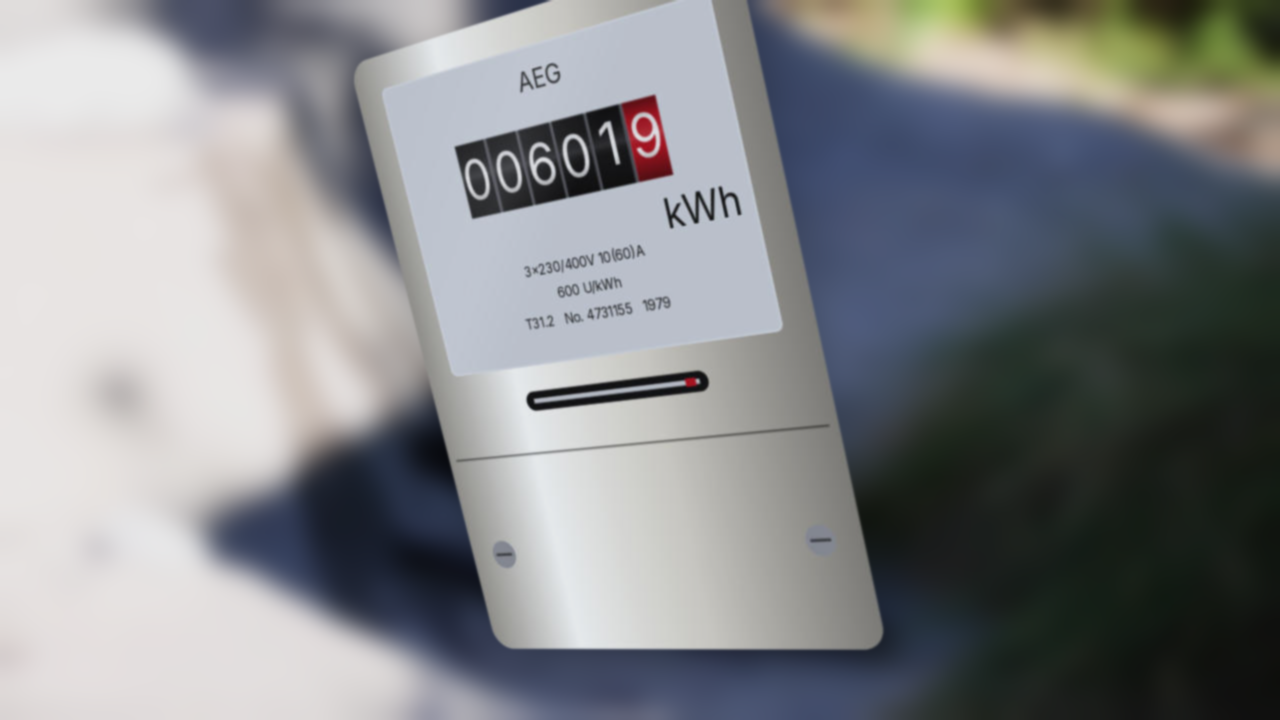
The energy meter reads {"value": 601.9, "unit": "kWh"}
